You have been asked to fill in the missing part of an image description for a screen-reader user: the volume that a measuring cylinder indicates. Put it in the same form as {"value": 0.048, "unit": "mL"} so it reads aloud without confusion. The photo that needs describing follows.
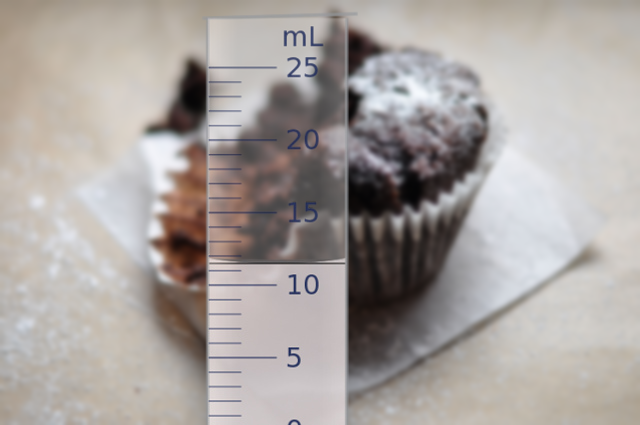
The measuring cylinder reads {"value": 11.5, "unit": "mL"}
